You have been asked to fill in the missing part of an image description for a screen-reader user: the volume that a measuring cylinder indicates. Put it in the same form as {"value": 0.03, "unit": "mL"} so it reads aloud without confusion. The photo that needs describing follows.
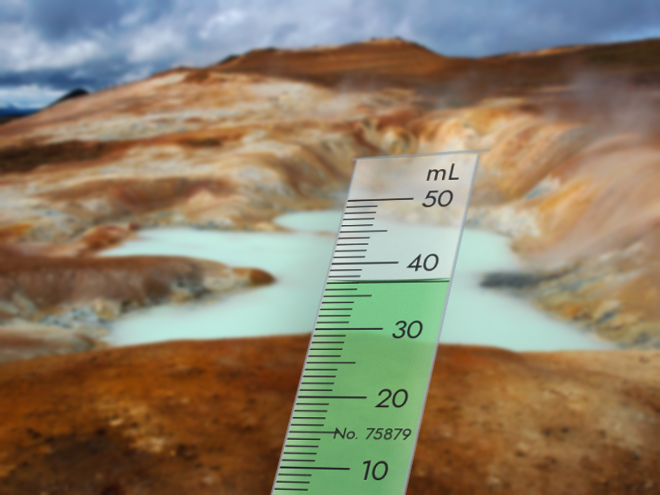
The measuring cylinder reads {"value": 37, "unit": "mL"}
